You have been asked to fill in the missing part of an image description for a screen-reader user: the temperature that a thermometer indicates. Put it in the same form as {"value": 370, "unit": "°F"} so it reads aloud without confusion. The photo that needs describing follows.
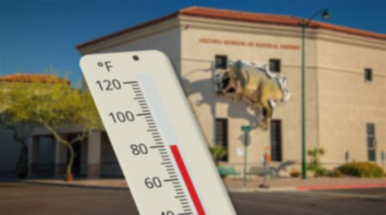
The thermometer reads {"value": 80, "unit": "°F"}
